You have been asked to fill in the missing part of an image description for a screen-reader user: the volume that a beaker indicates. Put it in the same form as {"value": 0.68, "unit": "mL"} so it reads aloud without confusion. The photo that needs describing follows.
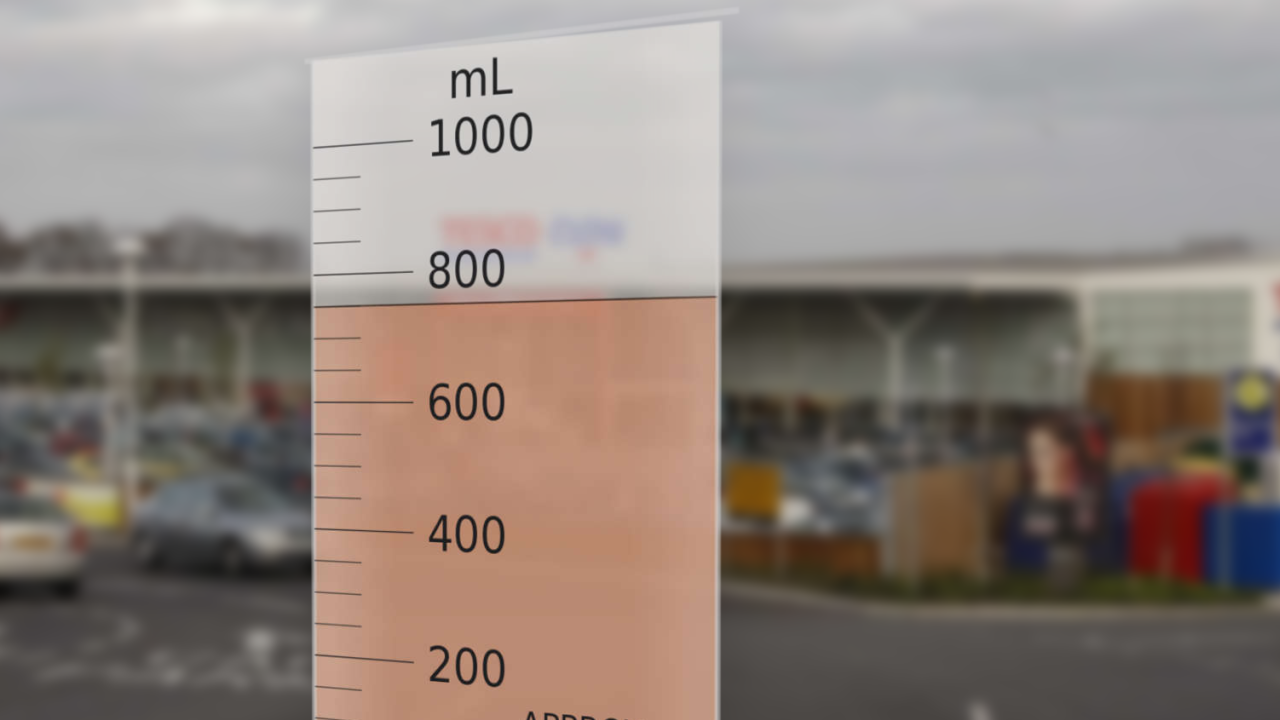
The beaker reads {"value": 750, "unit": "mL"}
